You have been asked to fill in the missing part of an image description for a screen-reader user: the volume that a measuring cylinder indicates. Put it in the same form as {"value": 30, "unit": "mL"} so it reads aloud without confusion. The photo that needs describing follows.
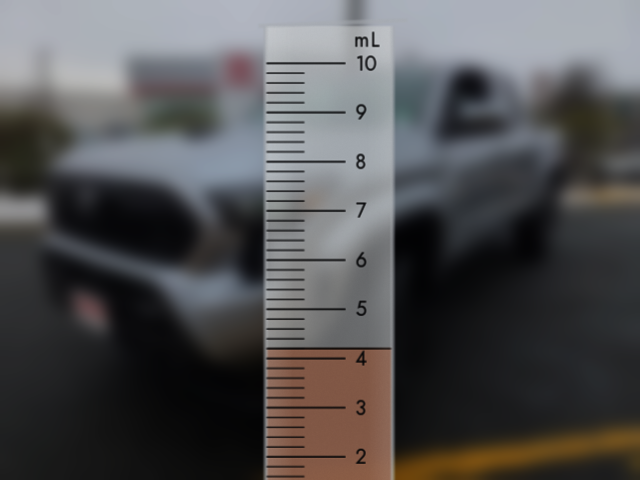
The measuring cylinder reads {"value": 4.2, "unit": "mL"}
